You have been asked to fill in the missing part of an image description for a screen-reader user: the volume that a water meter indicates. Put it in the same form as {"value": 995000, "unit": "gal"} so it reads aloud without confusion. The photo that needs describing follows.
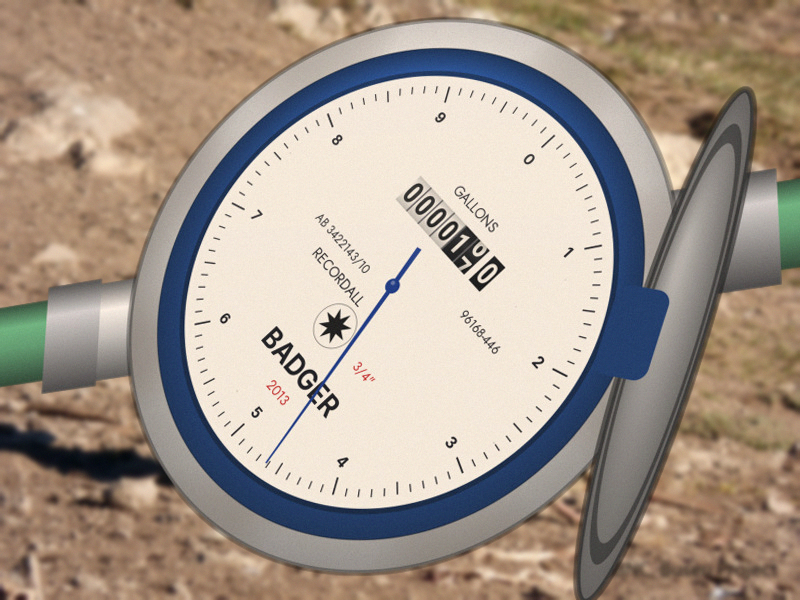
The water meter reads {"value": 164.6, "unit": "gal"}
